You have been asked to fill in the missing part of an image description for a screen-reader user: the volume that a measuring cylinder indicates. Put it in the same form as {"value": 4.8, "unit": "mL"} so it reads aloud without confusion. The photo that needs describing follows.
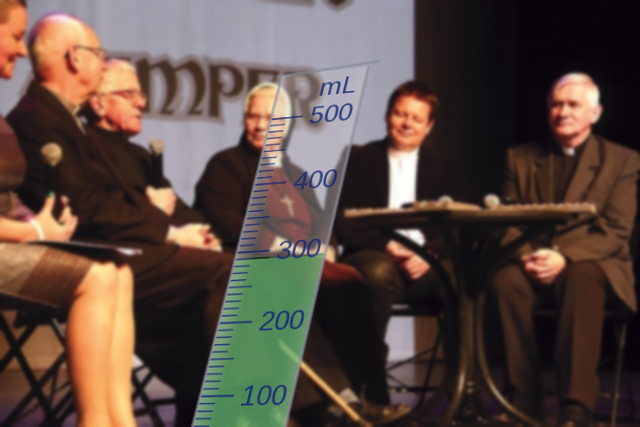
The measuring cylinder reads {"value": 290, "unit": "mL"}
